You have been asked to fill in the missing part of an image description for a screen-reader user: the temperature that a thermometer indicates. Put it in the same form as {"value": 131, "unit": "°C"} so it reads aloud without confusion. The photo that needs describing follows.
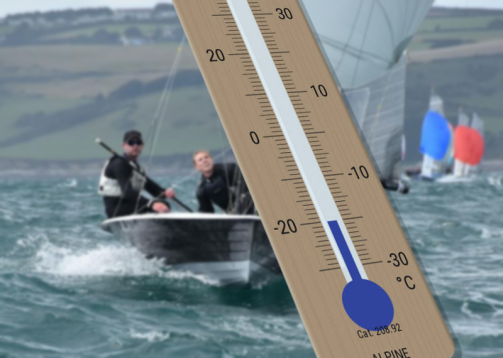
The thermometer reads {"value": -20, "unit": "°C"}
